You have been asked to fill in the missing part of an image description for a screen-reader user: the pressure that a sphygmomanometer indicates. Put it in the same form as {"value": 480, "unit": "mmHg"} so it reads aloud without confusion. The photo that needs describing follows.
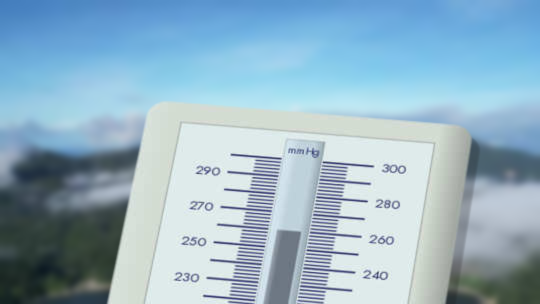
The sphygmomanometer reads {"value": 260, "unit": "mmHg"}
